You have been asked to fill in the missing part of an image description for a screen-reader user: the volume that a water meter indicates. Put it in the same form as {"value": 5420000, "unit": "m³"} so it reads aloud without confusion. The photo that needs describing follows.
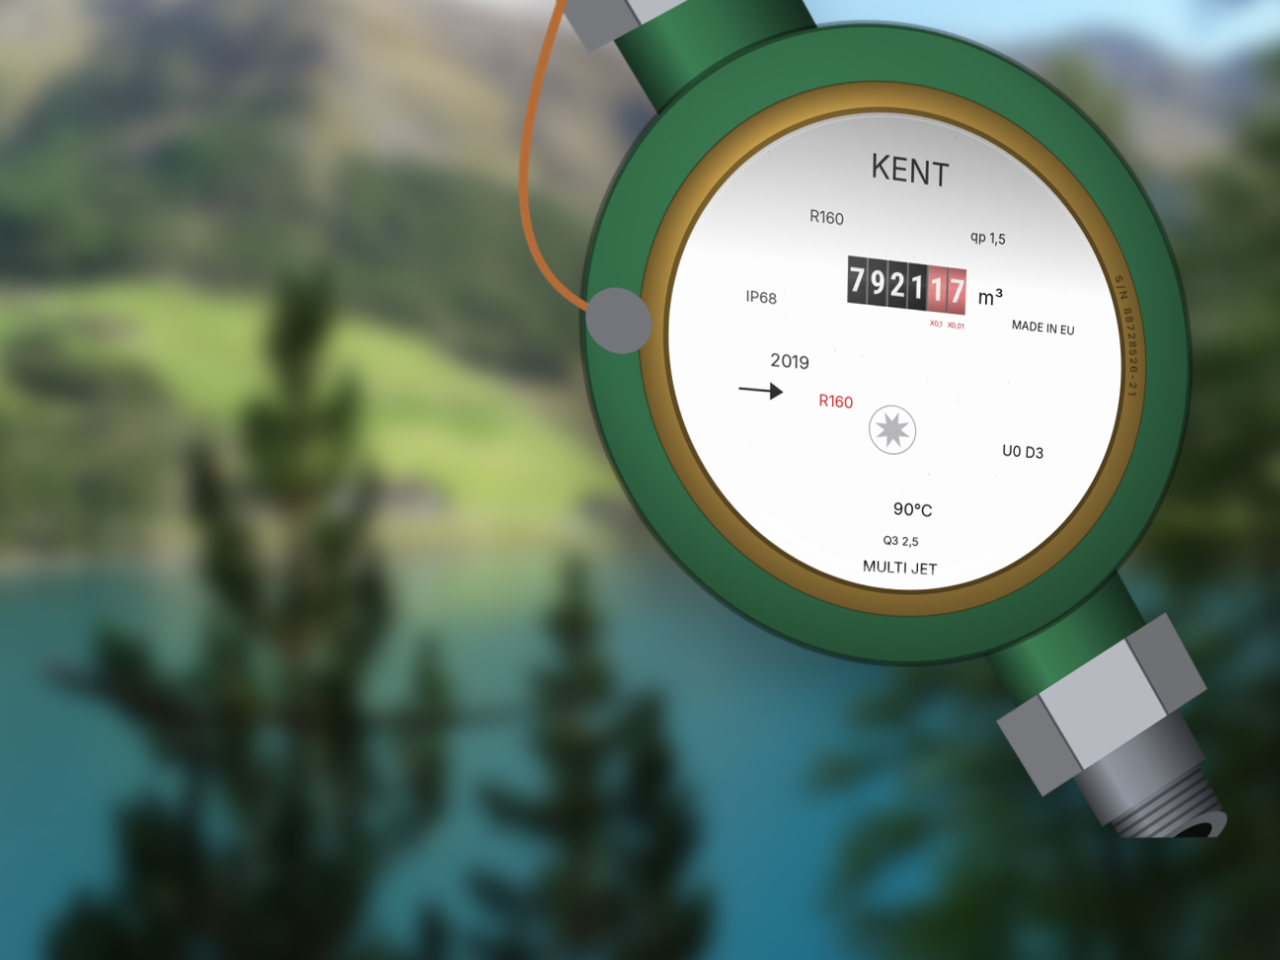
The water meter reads {"value": 7921.17, "unit": "m³"}
